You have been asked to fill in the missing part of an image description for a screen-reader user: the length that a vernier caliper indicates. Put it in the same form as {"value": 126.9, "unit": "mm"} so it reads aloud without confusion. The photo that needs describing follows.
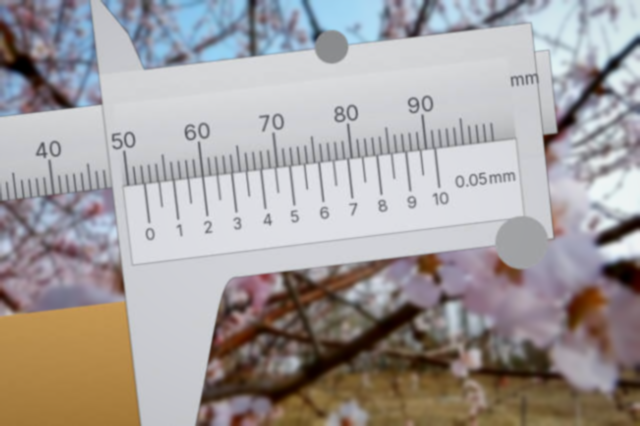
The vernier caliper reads {"value": 52.2, "unit": "mm"}
